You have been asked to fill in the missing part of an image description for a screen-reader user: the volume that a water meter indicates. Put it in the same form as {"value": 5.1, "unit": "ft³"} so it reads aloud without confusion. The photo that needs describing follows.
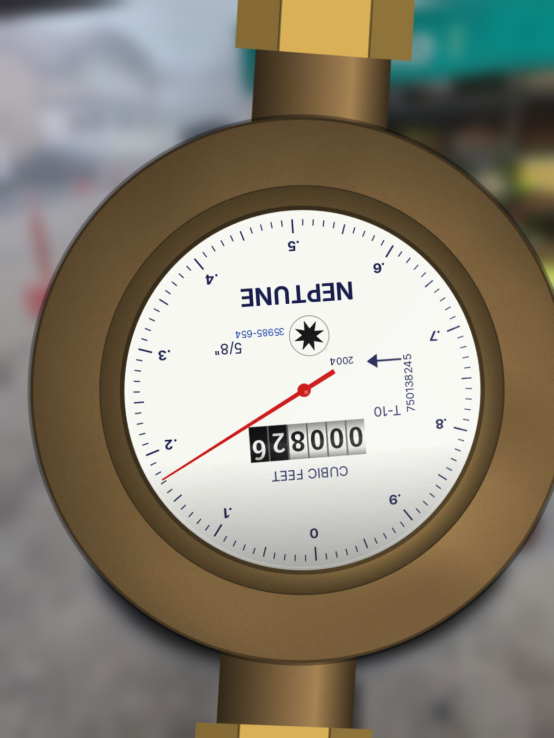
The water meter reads {"value": 826.17, "unit": "ft³"}
